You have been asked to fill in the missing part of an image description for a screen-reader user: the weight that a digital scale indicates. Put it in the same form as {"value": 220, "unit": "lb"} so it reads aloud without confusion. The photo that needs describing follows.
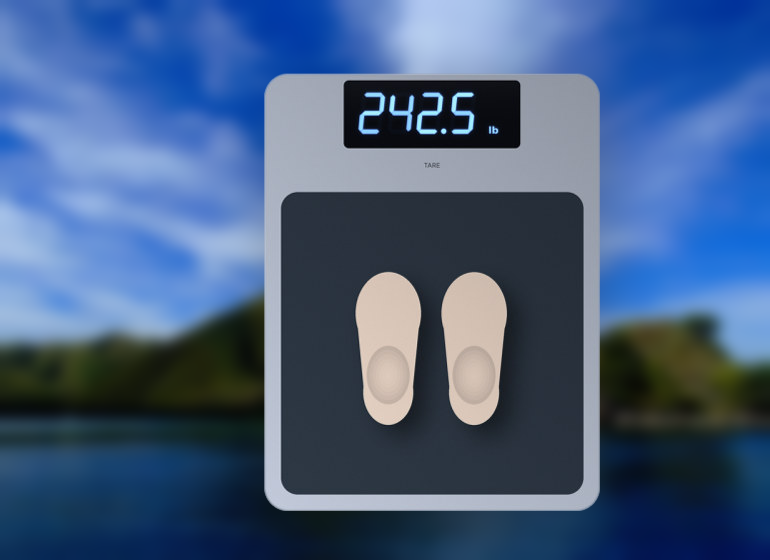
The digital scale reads {"value": 242.5, "unit": "lb"}
